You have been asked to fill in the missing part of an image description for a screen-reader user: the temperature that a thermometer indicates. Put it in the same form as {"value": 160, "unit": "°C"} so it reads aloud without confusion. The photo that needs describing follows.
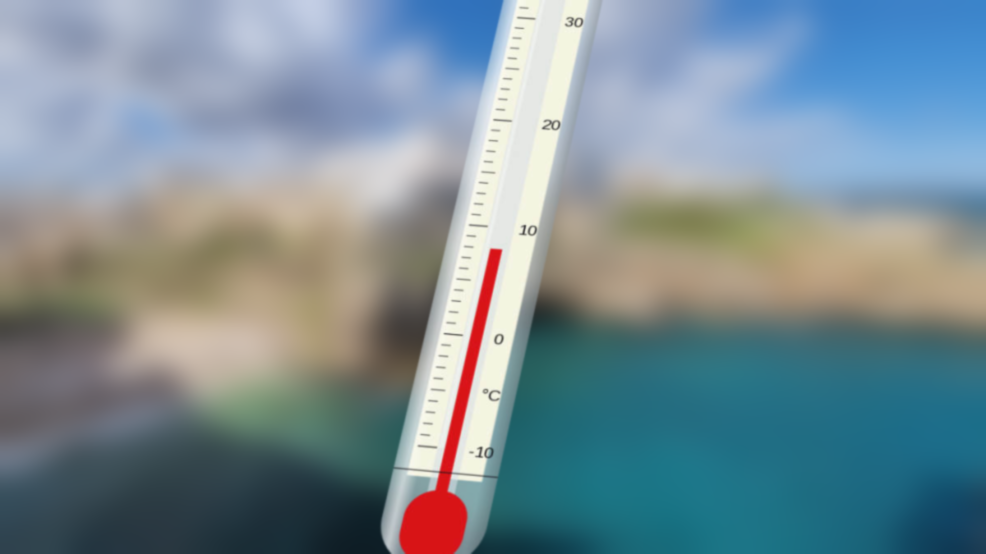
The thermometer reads {"value": 8, "unit": "°C"}
